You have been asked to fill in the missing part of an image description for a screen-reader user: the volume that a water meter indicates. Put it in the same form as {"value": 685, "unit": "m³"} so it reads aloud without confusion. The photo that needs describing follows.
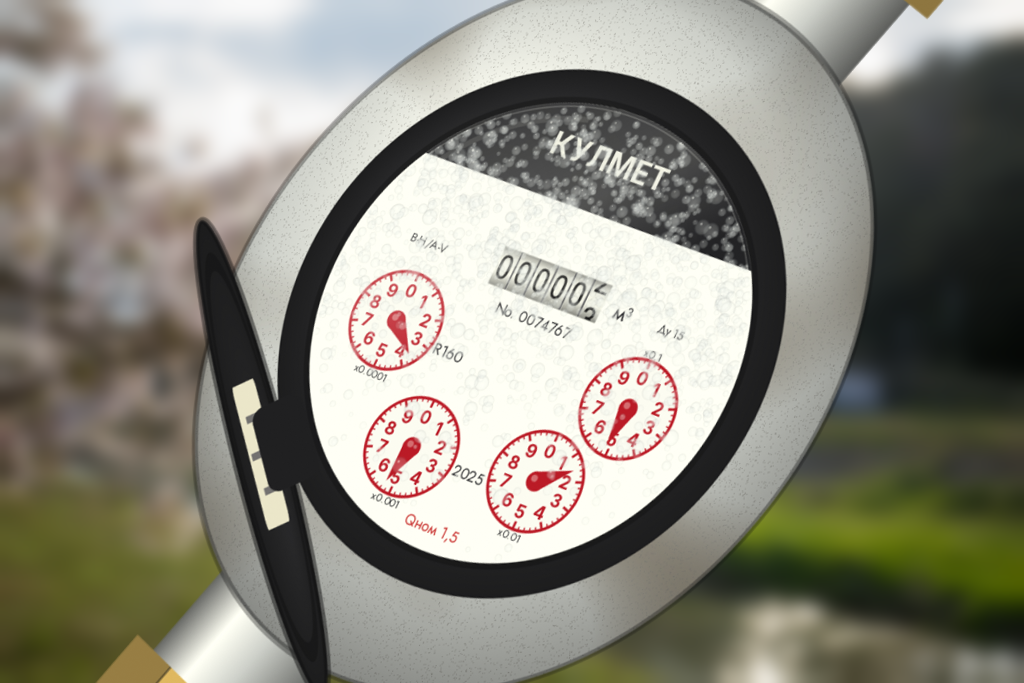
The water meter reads {"value": 2.5153, "unit": "m³"}
